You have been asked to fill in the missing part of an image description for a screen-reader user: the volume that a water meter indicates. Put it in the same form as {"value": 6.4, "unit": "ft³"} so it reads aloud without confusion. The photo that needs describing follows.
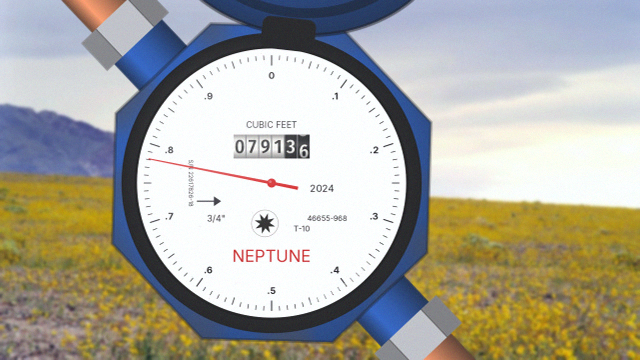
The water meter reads {"value": 79135.78, "unit": "ft³"}
